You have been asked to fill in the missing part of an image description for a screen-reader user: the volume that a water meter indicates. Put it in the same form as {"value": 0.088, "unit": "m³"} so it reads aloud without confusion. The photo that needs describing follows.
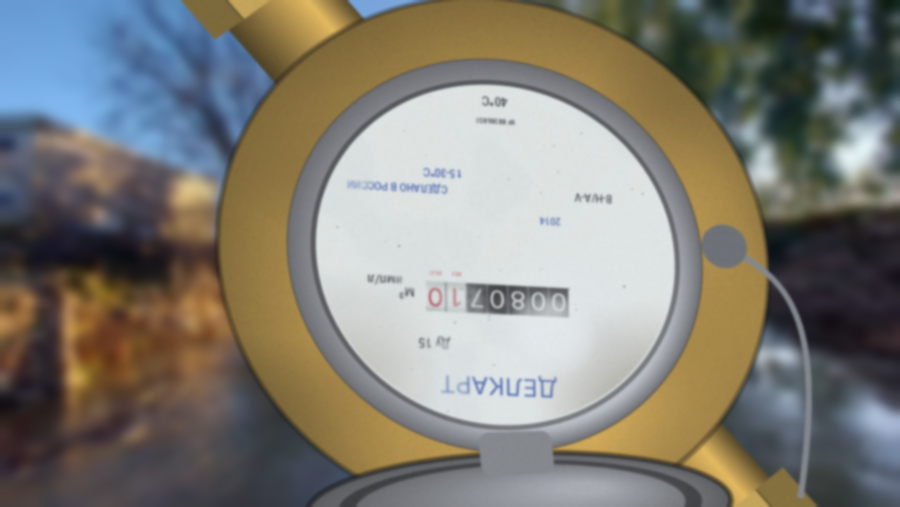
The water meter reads {"value": 807.10, "unit": "m³"}
